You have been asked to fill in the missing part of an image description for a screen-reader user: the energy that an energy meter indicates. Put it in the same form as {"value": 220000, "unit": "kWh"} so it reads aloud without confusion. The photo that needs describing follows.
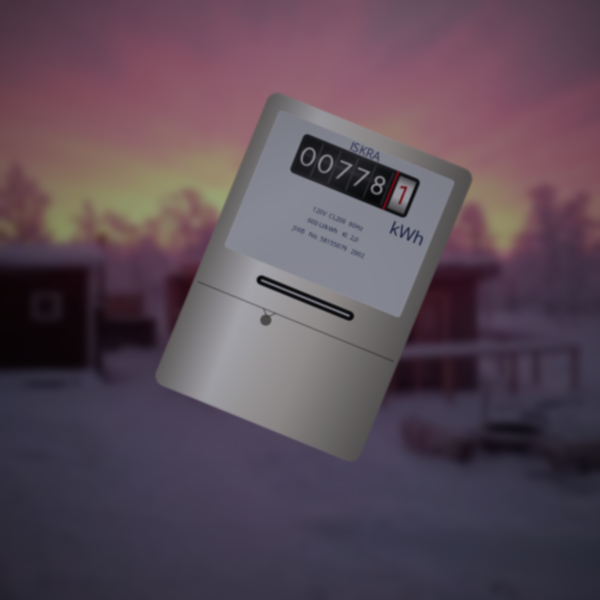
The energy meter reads {"value": 778.1, "unit": "kWh"}
